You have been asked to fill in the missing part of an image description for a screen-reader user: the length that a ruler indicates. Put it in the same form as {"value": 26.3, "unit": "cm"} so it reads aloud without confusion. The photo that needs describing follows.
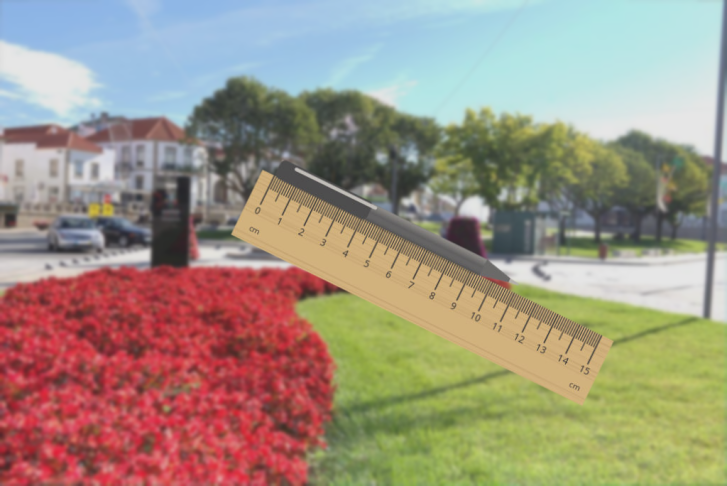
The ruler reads {"value": 11, "unit": "cm"}
